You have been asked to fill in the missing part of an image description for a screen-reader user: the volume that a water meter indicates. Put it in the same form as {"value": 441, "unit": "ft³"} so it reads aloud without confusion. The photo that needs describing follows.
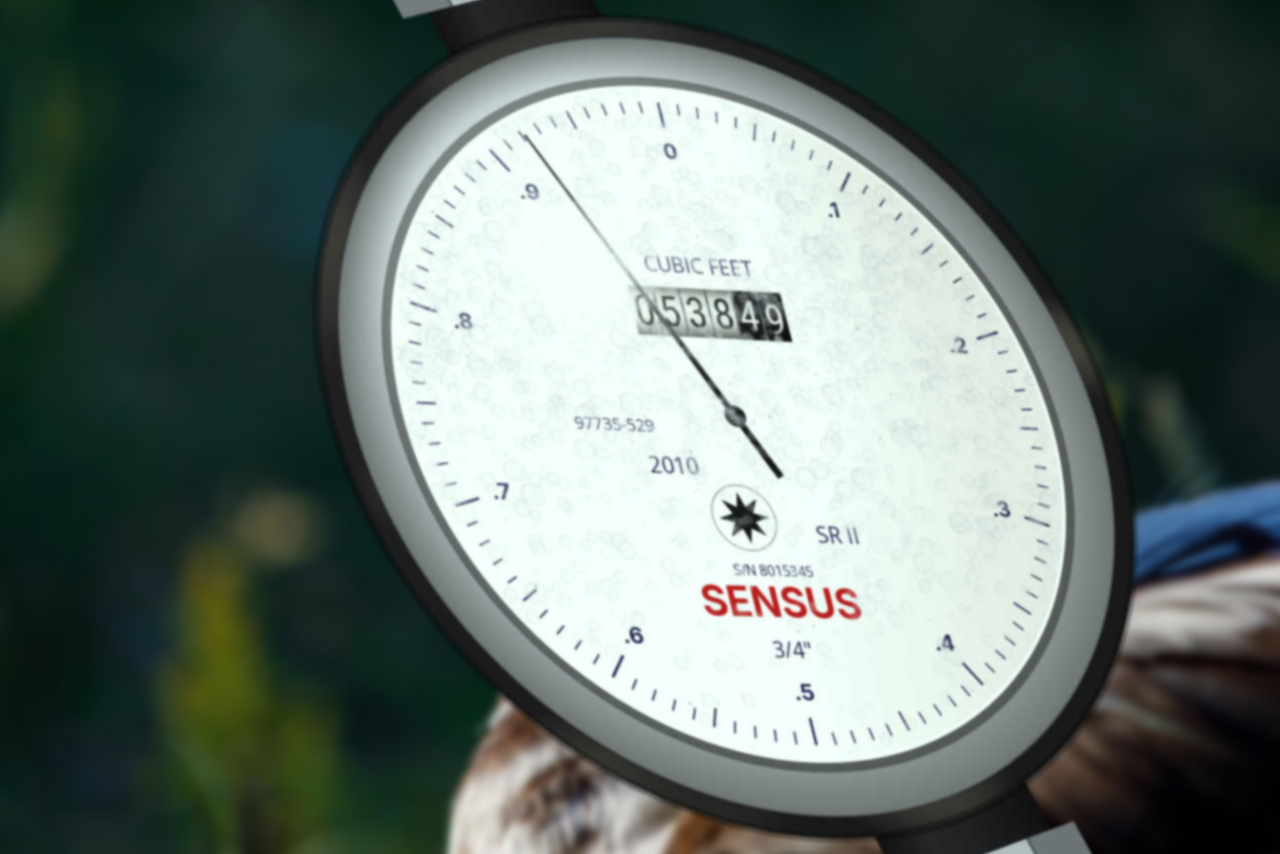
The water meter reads {"value": 53848.92, "unit": "ft³"}
